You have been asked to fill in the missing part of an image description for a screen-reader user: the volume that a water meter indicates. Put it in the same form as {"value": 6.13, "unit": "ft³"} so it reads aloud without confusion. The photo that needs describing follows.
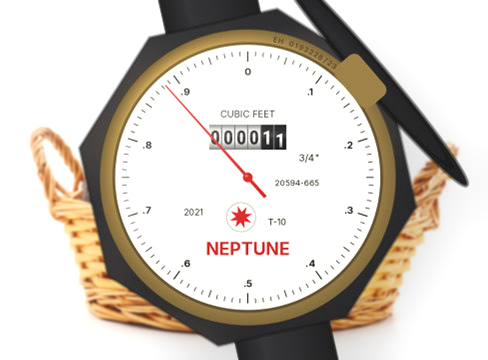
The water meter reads {"value": 10.88, "unit": "ft³"}
